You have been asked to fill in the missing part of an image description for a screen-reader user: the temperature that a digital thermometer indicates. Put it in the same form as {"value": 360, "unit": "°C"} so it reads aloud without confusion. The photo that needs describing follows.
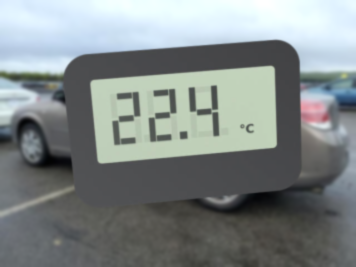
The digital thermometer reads {"value": 22.4, "unit": "°C"}
